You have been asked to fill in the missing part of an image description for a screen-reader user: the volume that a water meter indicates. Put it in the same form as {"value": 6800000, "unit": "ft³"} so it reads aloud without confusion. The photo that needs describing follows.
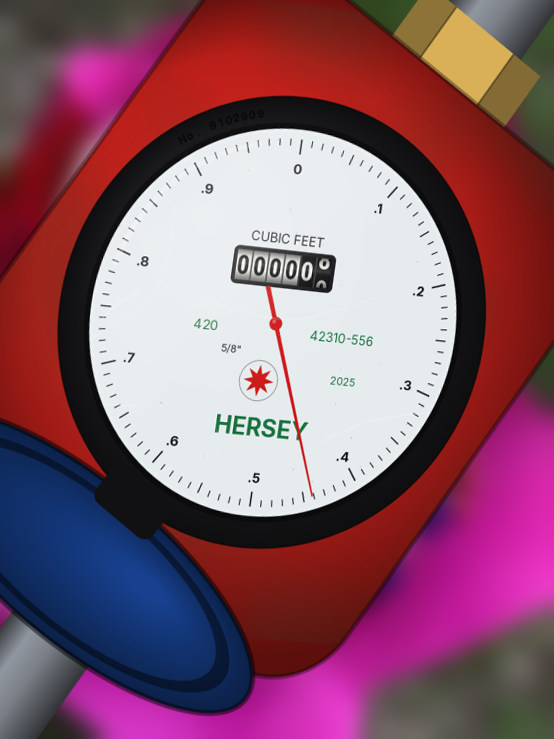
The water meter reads {"value": 8.44, "unit": "ft³"}
